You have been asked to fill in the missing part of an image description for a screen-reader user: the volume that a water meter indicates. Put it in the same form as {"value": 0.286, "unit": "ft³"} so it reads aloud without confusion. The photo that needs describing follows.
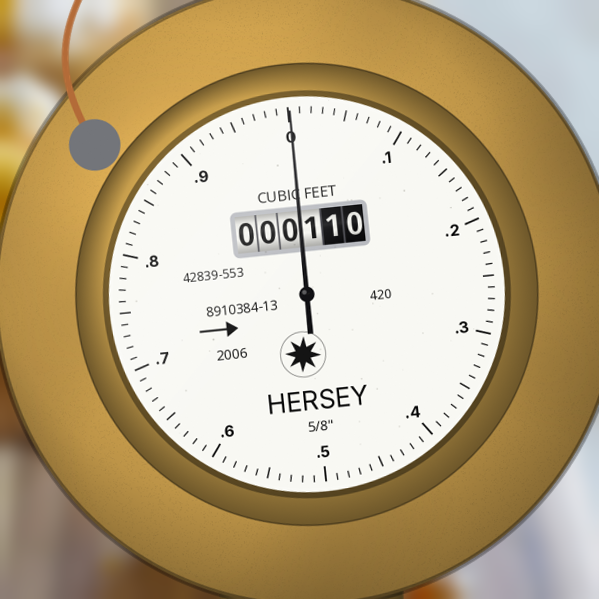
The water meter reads {"value": 110.00, "unit": "ft³"}
